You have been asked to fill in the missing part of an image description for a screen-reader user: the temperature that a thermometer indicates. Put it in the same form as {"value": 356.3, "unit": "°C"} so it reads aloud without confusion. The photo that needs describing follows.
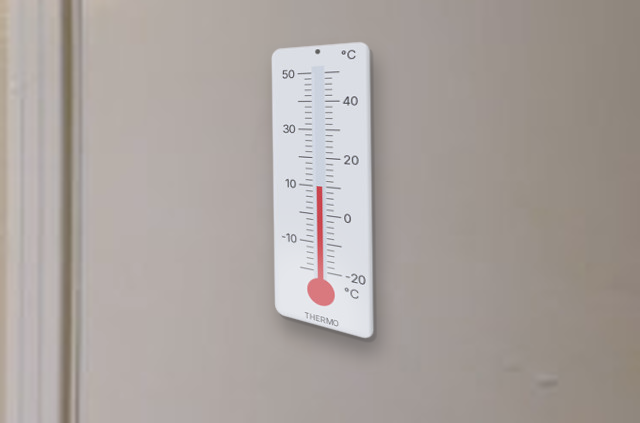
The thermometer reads {"value": 10, "unit": "°C"}
